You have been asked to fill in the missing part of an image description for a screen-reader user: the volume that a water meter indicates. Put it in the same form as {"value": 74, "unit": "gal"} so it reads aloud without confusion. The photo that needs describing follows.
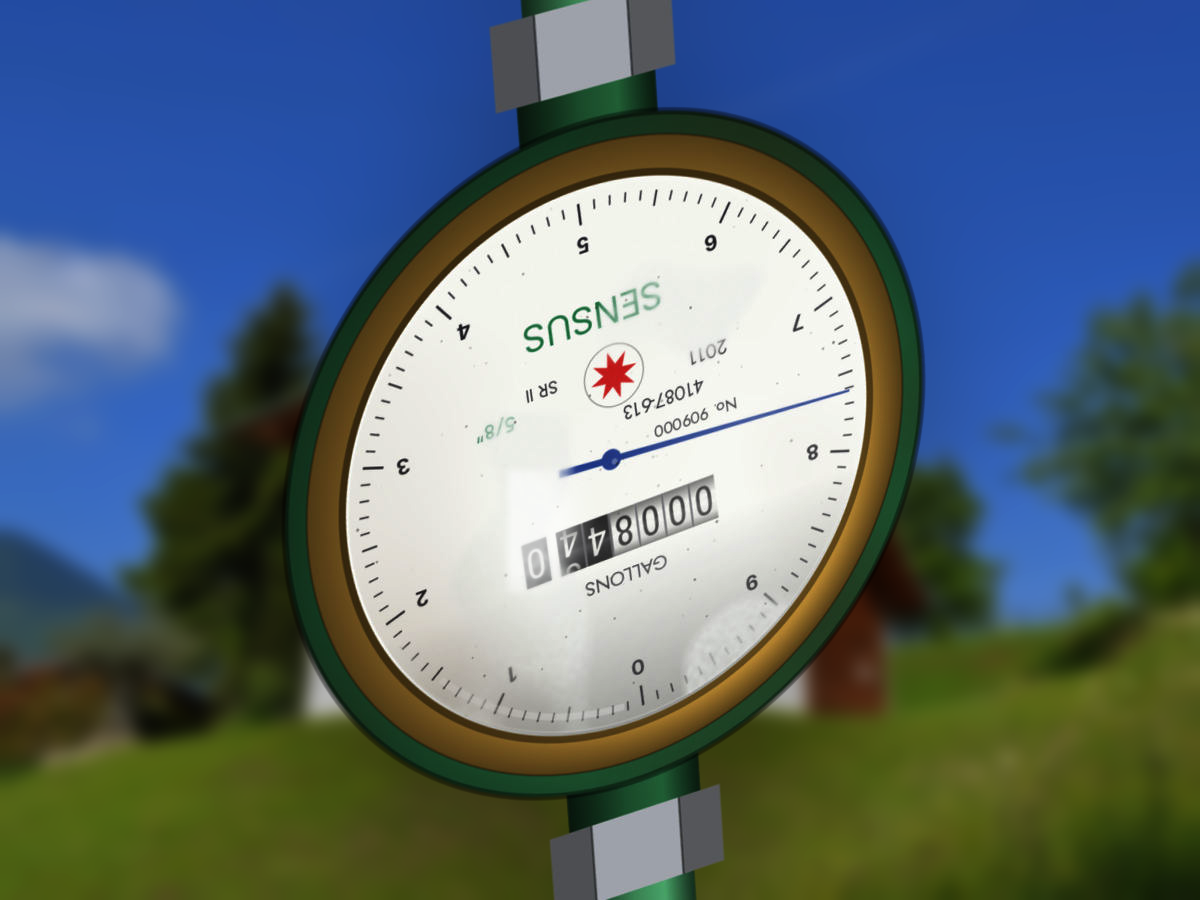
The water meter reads {"value": 8437.6, "unit": "gal"}
